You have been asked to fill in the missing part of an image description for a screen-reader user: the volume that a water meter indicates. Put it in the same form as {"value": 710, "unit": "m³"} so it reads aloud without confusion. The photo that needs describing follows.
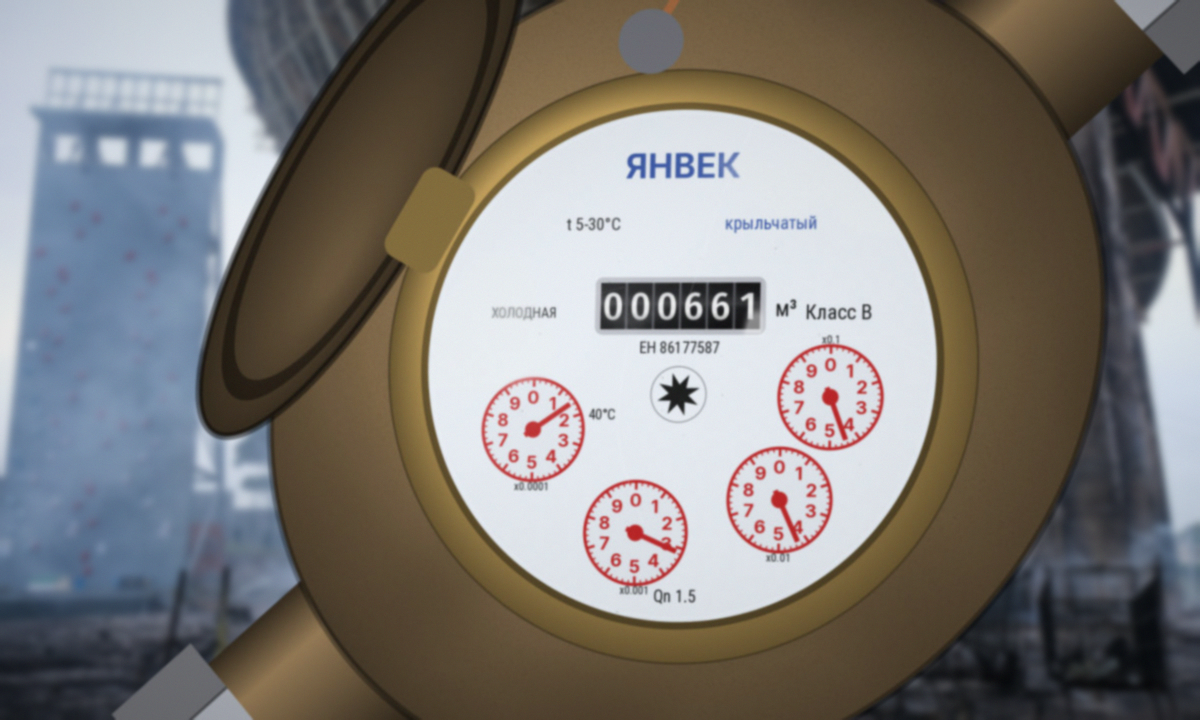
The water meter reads {"value": 661.4431, "unit": "m³"}
